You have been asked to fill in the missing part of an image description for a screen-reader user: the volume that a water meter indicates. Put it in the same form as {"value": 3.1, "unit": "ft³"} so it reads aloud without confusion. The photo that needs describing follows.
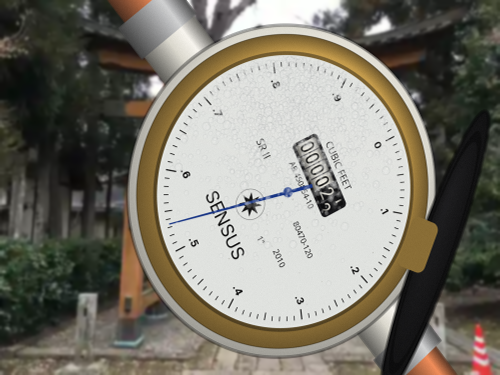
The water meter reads {"value": 21.53, "unit": "ft³"}
